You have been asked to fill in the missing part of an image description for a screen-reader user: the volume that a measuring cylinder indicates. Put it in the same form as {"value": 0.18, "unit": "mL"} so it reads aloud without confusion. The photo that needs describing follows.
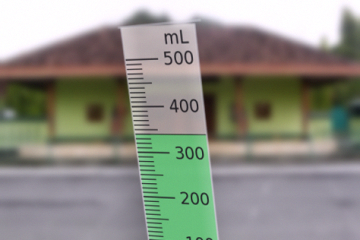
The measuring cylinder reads {"value": 340, "unit": "mL"}
